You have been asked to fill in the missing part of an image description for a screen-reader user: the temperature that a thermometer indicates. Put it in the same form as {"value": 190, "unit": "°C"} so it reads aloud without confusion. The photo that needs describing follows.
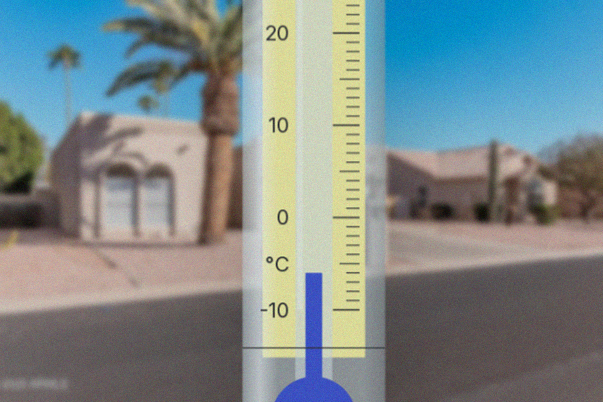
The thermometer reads {"value": -6, "unit": "°C"}
